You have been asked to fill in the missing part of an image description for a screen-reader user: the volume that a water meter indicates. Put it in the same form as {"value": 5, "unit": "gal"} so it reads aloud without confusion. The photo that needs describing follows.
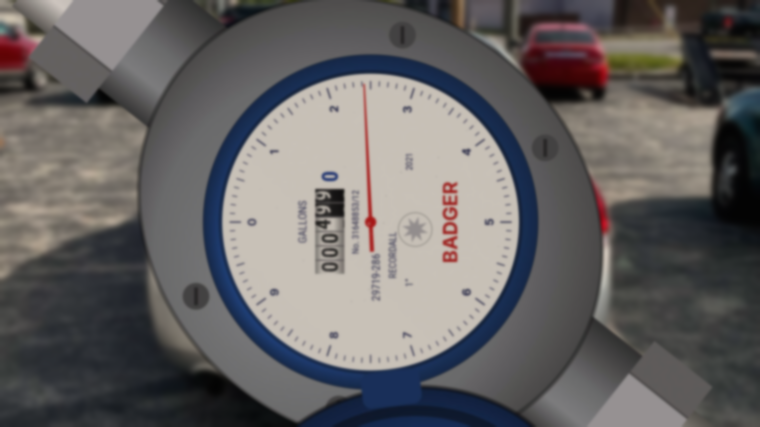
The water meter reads {"value": 4992.4, "unit": "gal"}
